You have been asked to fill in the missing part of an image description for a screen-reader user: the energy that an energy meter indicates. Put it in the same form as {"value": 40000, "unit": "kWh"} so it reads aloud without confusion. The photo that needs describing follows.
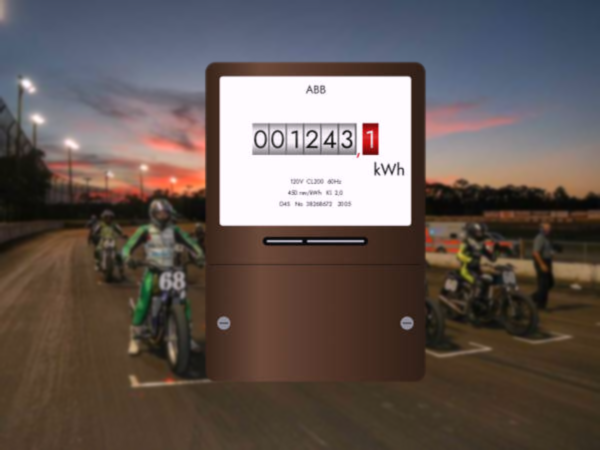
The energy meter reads {"value": 1243.1, "unit": "kWh"}
